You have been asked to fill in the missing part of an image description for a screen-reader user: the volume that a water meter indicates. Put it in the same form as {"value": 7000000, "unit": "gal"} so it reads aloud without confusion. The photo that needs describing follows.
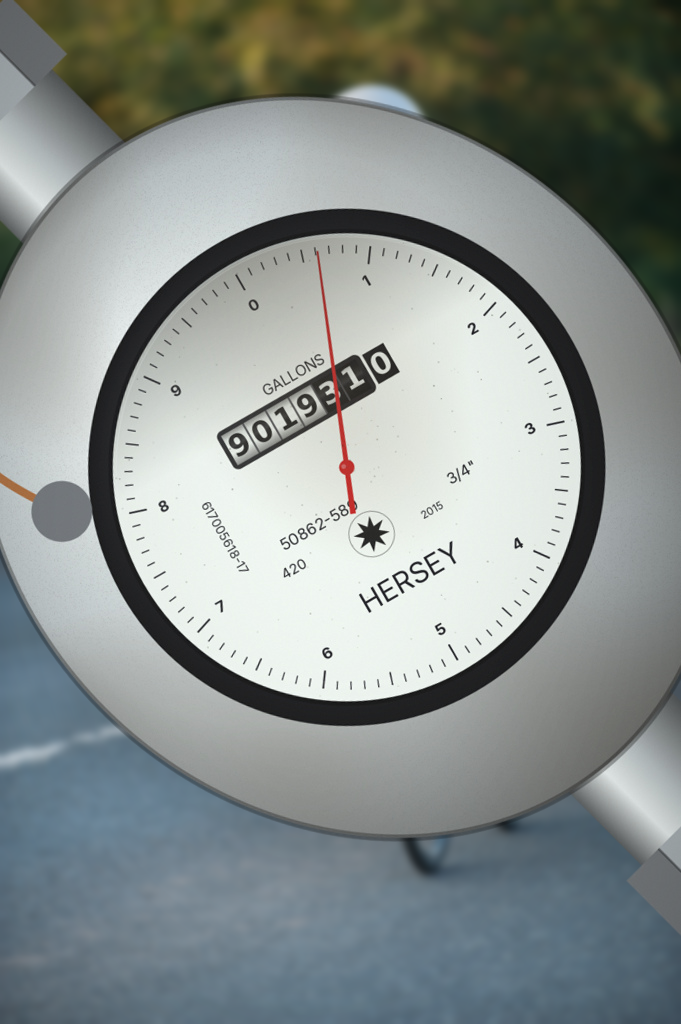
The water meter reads {"value": 9019310.6, "unit": "gal"}
